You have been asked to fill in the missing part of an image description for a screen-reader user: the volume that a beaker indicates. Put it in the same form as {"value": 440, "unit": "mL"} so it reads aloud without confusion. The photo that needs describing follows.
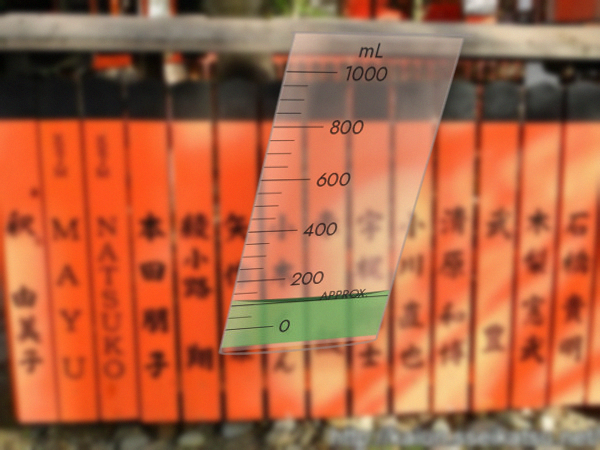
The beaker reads {"value": 100, "unit": "mL"}
